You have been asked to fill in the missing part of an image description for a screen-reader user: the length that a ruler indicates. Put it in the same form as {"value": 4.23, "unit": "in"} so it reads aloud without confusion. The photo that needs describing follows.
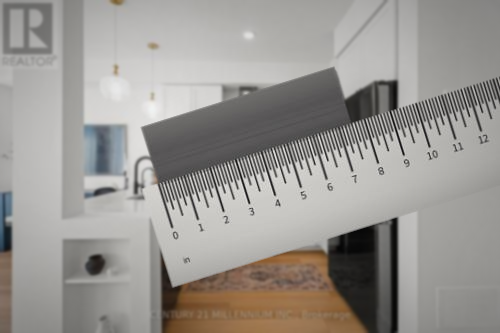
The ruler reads {"value": 7.5, "unit": "in"}
